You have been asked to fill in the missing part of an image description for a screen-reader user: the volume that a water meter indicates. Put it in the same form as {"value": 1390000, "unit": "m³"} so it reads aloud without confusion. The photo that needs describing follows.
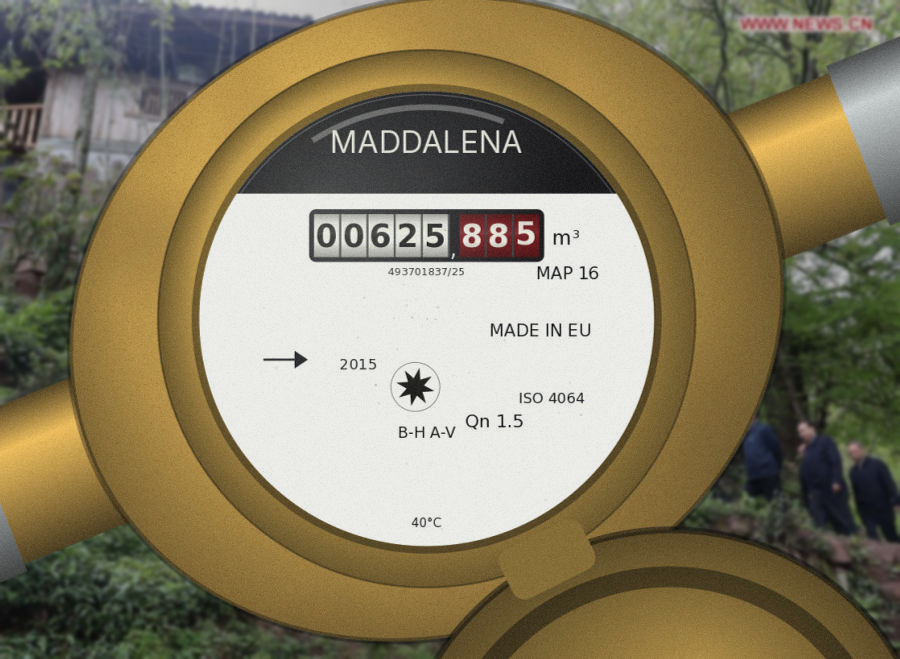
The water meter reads {"value": 625.885, "unit": "m³"}
